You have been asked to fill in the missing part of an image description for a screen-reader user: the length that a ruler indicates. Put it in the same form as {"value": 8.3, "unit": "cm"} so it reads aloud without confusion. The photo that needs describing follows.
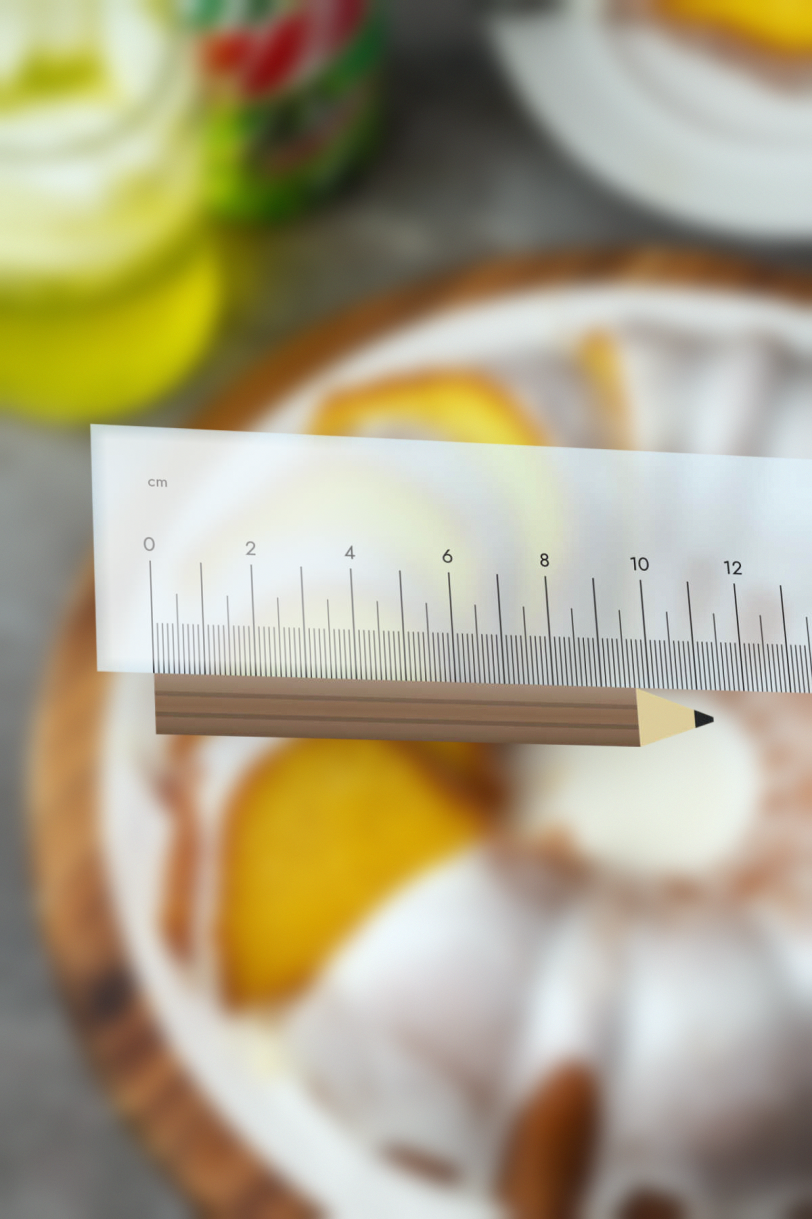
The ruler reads {"value": 11.3, "unit": "cm"}
